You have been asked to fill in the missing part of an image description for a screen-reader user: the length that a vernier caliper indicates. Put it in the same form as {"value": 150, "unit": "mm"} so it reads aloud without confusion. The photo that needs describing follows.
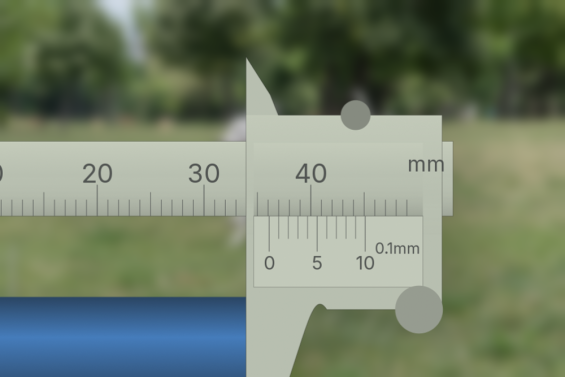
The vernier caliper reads {"value": 36.1, "unit": "mm"}
